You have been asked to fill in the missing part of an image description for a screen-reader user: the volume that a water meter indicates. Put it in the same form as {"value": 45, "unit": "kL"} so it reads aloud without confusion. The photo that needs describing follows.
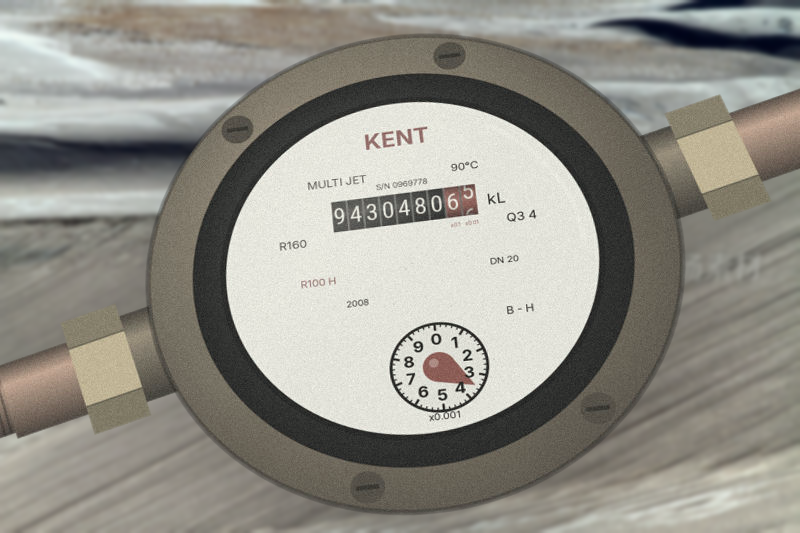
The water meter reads {"value": 9430480.653, "unit": "kL"}
